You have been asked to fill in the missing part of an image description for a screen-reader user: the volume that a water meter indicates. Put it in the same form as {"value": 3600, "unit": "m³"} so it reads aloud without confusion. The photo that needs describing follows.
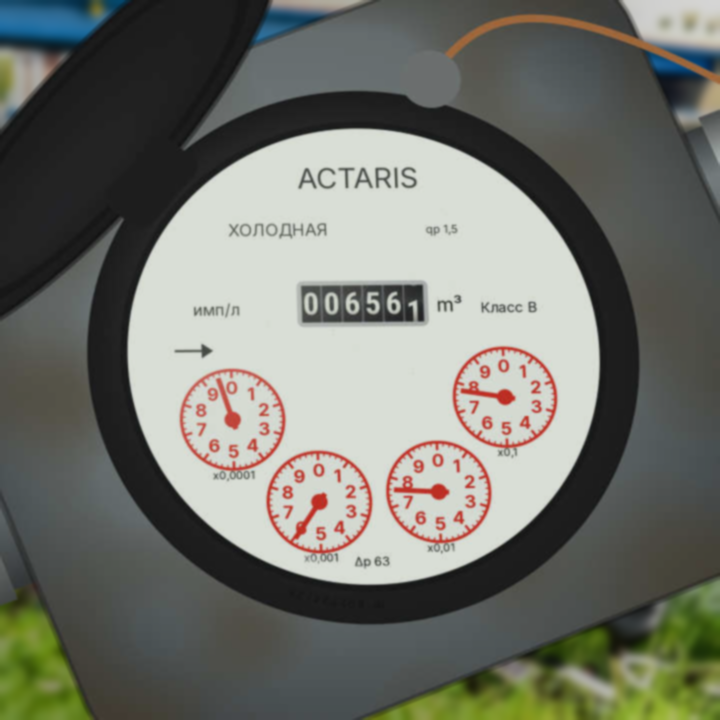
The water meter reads {"value": 6560.7759, "unit": "m³"}
